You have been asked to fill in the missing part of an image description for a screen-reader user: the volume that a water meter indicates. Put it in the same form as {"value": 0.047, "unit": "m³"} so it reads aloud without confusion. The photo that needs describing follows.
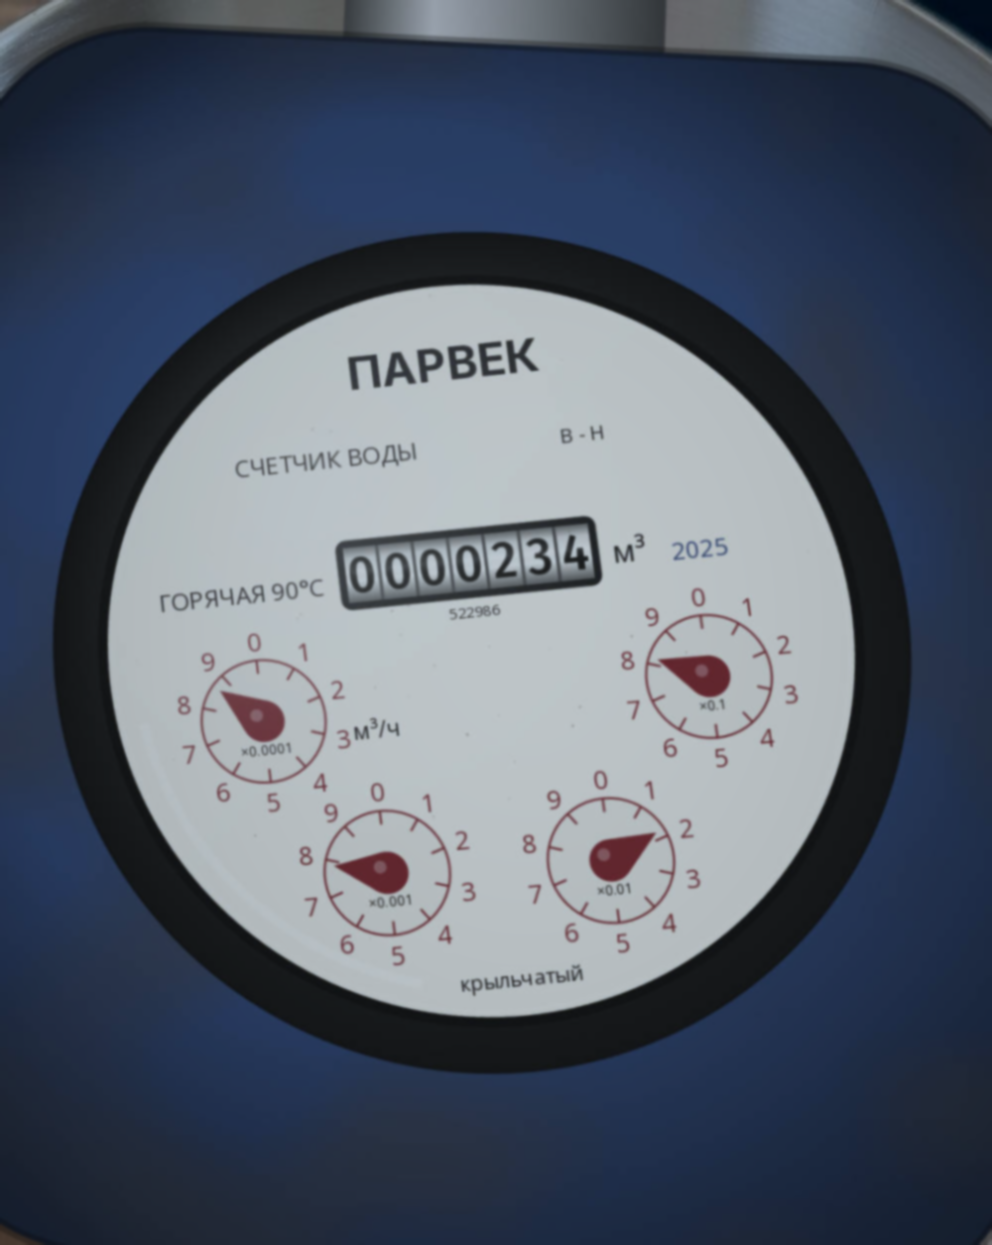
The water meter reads {"value": 234.8178, "unit": "m³"}
